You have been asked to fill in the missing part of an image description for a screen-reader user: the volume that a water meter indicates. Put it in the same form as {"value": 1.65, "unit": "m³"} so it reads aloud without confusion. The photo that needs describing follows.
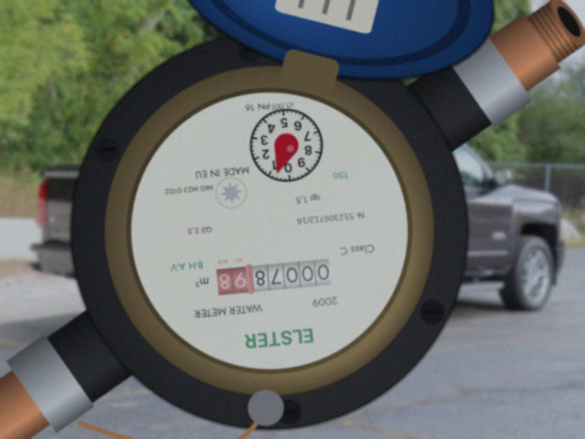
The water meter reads {"value": 78.980, "unit": "m³"}
